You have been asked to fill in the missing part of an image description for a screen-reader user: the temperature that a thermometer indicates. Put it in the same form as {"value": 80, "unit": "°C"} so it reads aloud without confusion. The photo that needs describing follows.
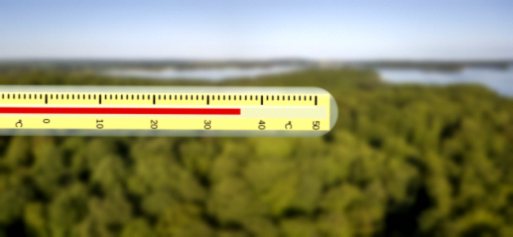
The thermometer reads {"value": 36, "unit": "°C"}
